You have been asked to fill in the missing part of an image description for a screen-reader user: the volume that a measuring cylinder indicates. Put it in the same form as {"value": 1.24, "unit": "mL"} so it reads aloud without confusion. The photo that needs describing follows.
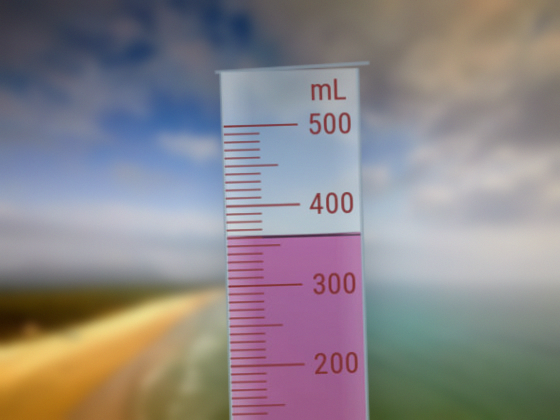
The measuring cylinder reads {"value": 360, "unit": "mL"}
